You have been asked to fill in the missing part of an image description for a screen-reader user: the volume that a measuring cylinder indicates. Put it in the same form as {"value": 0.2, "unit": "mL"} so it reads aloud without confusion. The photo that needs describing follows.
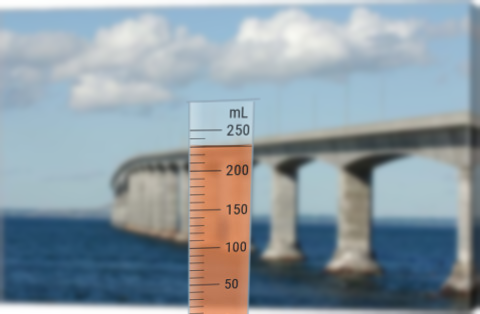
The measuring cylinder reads {"value": 230, "unit": "mL"}
